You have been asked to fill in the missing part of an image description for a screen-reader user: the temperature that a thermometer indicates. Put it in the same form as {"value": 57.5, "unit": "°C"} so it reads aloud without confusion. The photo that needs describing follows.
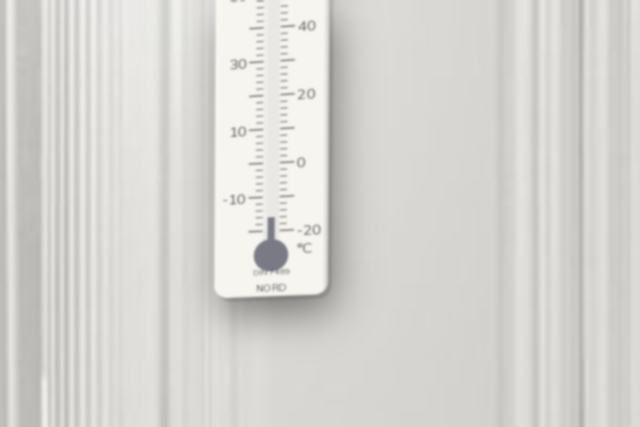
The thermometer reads {"value": -16, "unit": "°C"}
